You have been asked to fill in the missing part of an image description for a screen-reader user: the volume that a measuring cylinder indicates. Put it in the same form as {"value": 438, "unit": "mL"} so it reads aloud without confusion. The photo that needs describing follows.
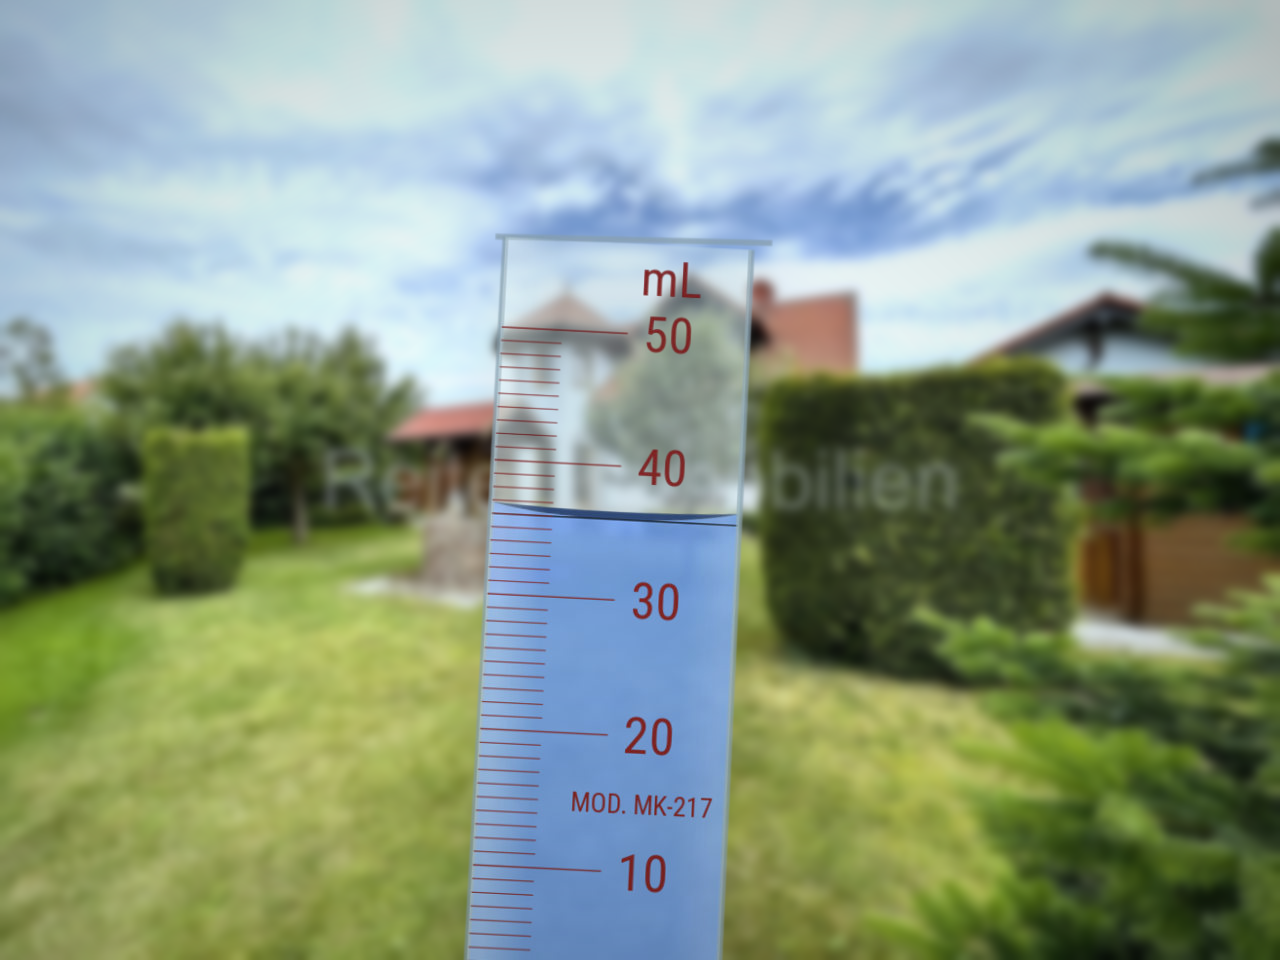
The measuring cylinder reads {"value": 36, "unit": "mL"}
